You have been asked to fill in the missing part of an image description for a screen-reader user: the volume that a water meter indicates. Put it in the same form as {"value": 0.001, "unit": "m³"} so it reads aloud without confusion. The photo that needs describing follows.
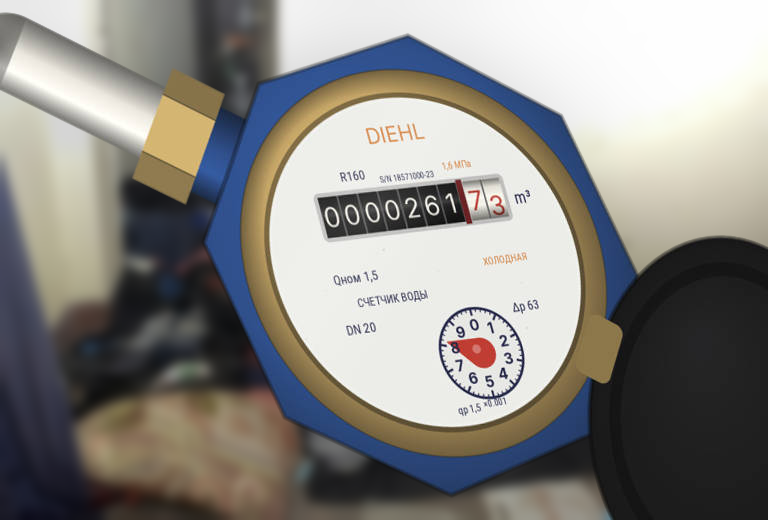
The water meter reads {"value": 261.728, "unit": "m³"}
